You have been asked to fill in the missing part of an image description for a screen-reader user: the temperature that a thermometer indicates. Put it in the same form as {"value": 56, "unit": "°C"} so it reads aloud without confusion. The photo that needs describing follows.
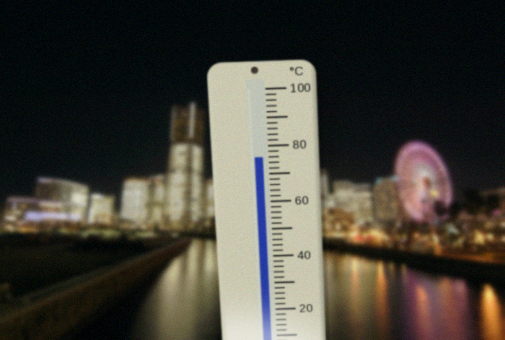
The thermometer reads {"value": 76, "unit": "°C"}
